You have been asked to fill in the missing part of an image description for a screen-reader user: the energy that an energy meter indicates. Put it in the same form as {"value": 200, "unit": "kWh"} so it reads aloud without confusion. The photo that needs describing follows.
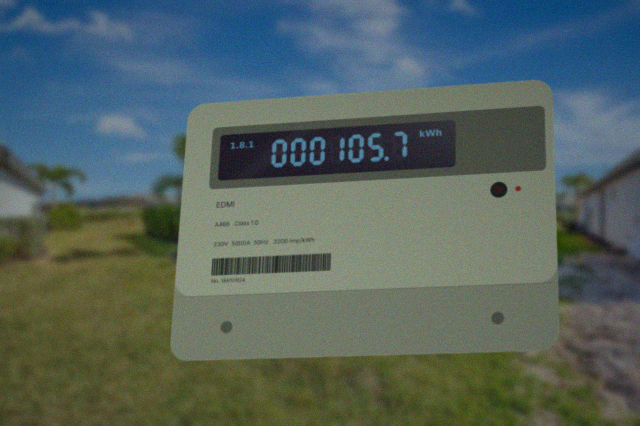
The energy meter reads {"value": 105.7, "unit": "kWh"}
